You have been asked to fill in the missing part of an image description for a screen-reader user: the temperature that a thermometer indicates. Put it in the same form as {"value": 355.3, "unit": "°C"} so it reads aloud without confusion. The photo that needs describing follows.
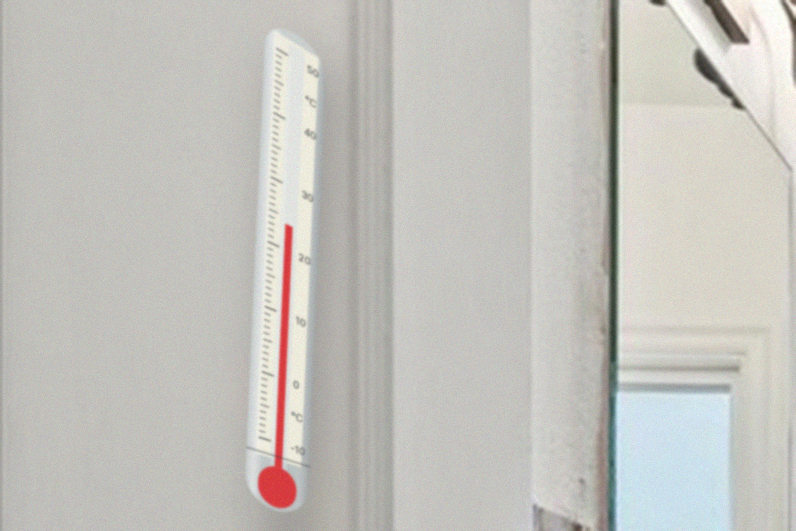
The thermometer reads {"value": 24, "unit": "°C"}
